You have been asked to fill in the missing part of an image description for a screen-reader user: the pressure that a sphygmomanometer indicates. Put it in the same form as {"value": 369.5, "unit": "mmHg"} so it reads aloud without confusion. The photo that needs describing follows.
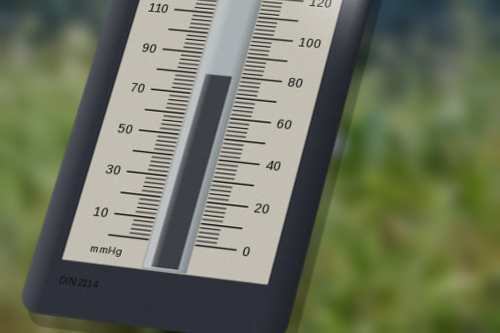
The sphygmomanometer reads {"value": 80, "unit": "mmHg"}
